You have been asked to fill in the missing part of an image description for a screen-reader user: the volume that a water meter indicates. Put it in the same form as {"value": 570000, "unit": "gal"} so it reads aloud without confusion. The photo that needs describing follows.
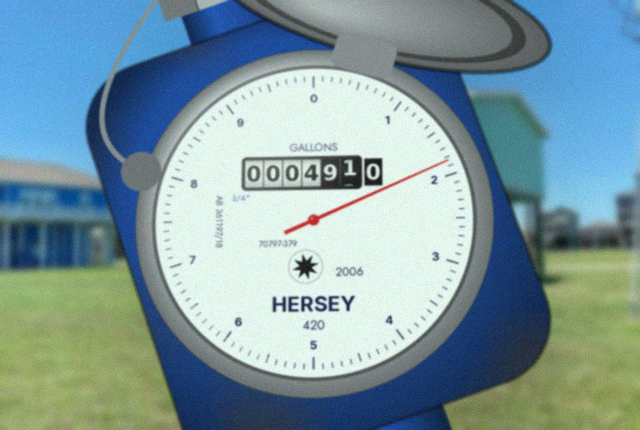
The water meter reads {"value": 4911.8, "unit": "gal"}
